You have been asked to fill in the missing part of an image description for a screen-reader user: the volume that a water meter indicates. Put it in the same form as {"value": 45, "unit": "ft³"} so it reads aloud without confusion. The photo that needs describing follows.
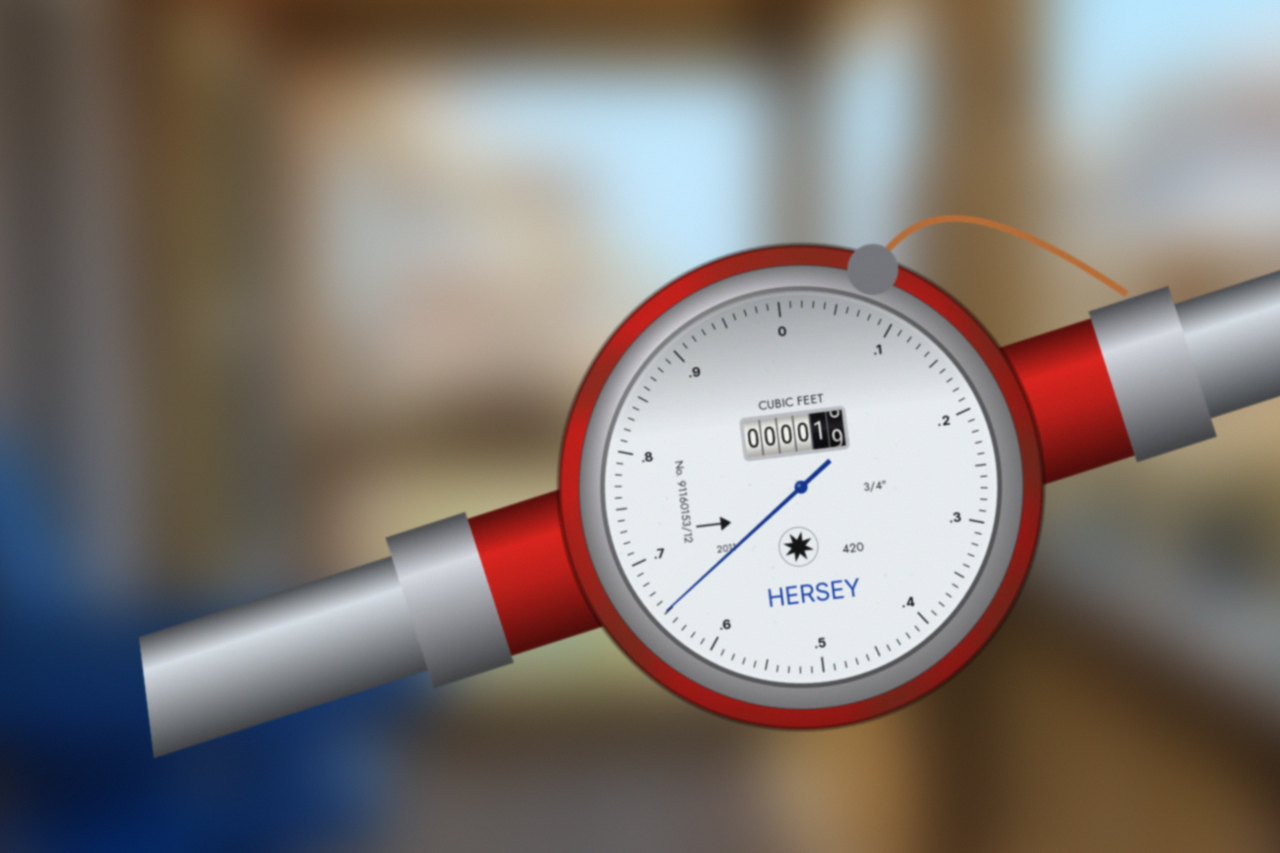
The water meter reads {"value": 18.65, "unit": "ft³"}
